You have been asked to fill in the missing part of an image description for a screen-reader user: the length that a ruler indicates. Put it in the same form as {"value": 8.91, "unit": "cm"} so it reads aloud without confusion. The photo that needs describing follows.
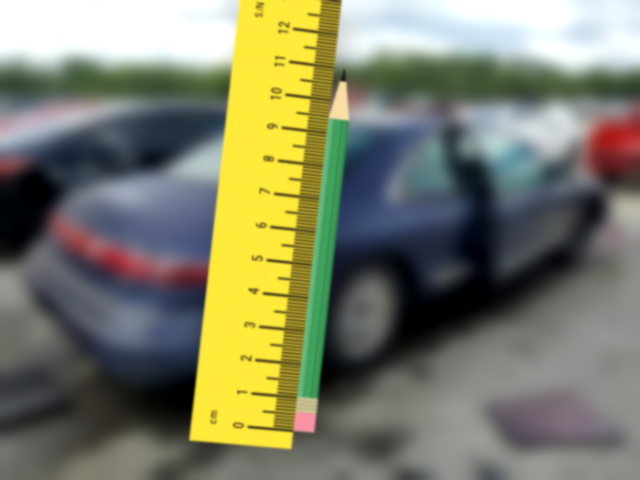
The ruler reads {"value": 11, "unit": "cm"}
